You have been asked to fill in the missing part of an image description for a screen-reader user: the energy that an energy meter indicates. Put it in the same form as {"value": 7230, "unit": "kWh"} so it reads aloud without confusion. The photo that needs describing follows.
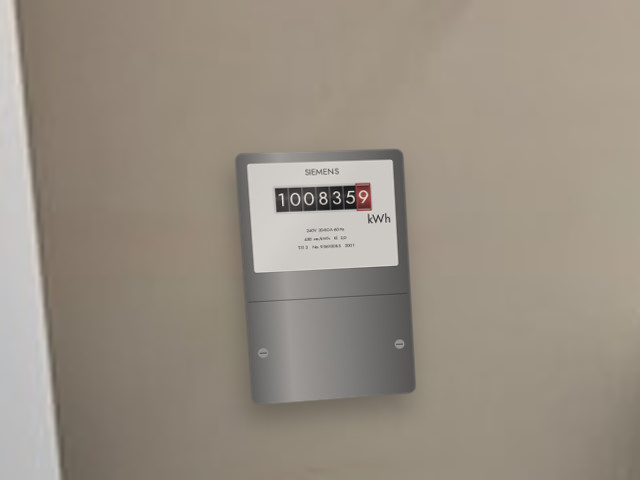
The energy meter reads {"value": 100835.9, "unit": "kWh"}
